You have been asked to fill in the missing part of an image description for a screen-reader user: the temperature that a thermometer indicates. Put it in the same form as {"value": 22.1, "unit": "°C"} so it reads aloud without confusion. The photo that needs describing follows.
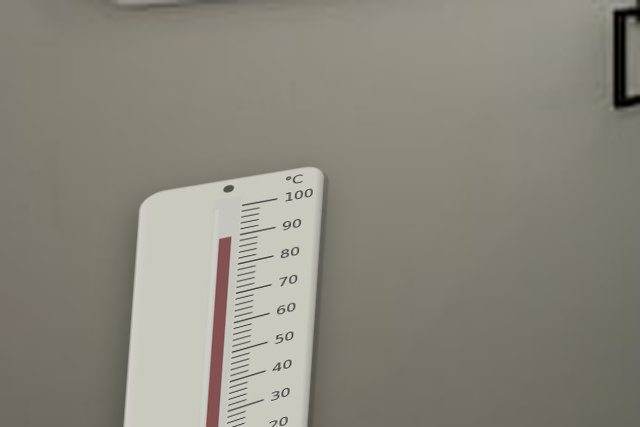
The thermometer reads {"value": 90, "unit": "°C"}
